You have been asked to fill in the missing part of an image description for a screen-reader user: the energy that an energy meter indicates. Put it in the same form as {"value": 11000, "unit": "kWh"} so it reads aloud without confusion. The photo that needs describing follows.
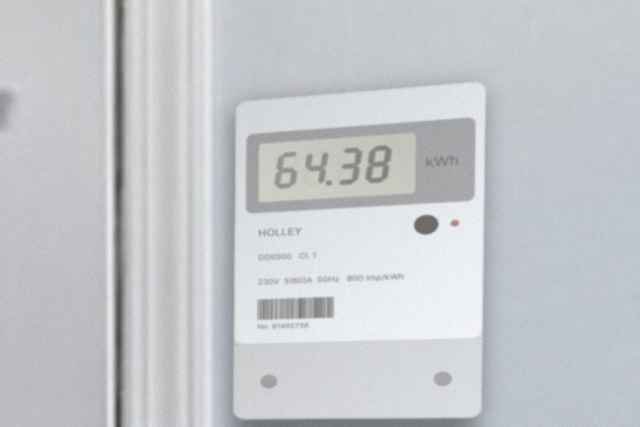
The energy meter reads {"value": 64.38, "unit": "kWh"}
